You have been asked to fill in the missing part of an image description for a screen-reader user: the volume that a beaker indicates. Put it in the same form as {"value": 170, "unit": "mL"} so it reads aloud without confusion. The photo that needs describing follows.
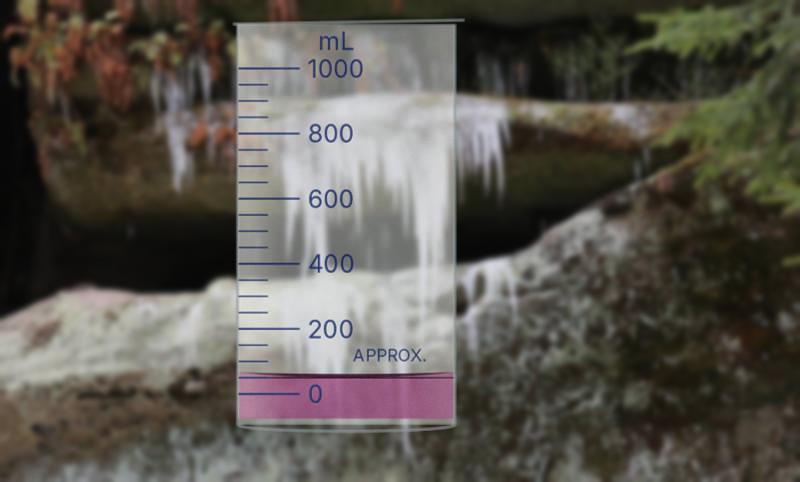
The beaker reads {"value": 50, "unit": "mL"}
